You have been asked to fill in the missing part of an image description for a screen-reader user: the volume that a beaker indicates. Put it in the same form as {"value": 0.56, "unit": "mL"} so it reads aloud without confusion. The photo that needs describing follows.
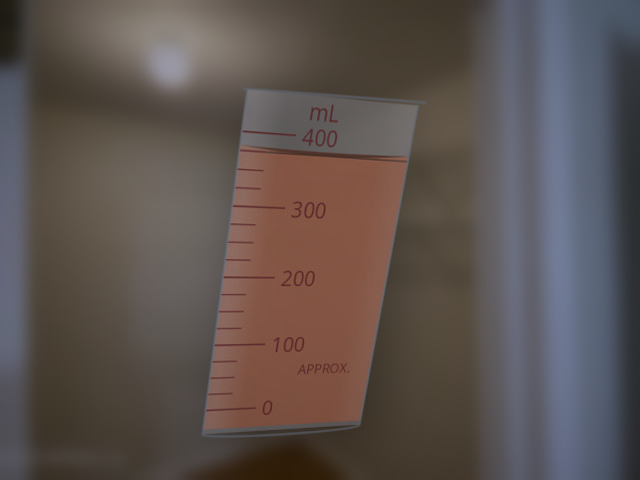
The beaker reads {"value": 375, "unit": "mL"}
